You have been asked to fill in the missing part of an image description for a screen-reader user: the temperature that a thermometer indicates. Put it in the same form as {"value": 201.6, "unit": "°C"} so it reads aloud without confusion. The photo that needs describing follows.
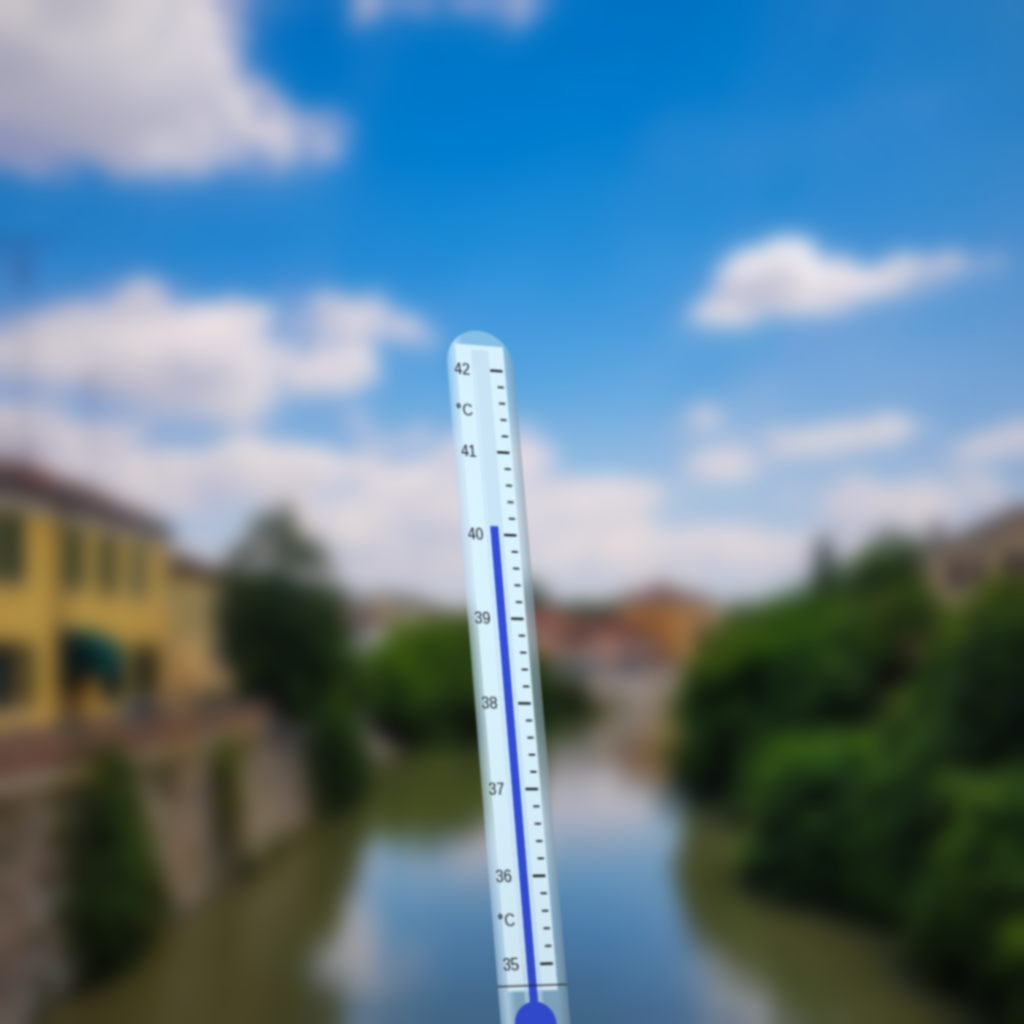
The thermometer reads {"value": 40.1, "unit": "°C"}
